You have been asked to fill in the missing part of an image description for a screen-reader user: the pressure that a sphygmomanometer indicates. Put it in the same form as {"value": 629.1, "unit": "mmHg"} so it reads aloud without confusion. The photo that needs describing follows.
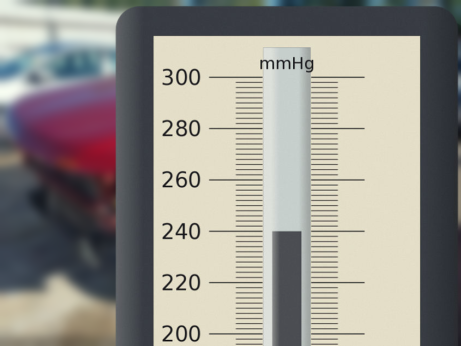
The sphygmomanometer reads {"value": 240, "unit": "mmHg"}
